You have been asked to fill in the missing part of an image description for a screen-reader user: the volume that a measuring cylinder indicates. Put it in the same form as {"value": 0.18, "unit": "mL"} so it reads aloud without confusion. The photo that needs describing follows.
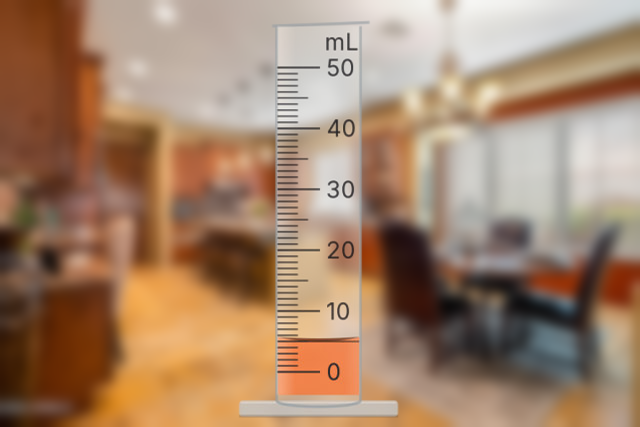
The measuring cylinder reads {"value": 5, "unit": "mL"}
